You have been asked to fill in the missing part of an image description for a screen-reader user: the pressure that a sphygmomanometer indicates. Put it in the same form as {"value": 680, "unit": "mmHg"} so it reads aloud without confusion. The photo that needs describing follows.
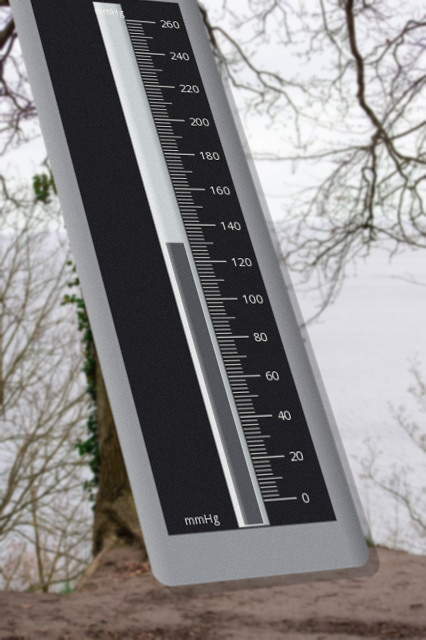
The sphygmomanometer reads {"value": 130, "unit": "mmHg"}
